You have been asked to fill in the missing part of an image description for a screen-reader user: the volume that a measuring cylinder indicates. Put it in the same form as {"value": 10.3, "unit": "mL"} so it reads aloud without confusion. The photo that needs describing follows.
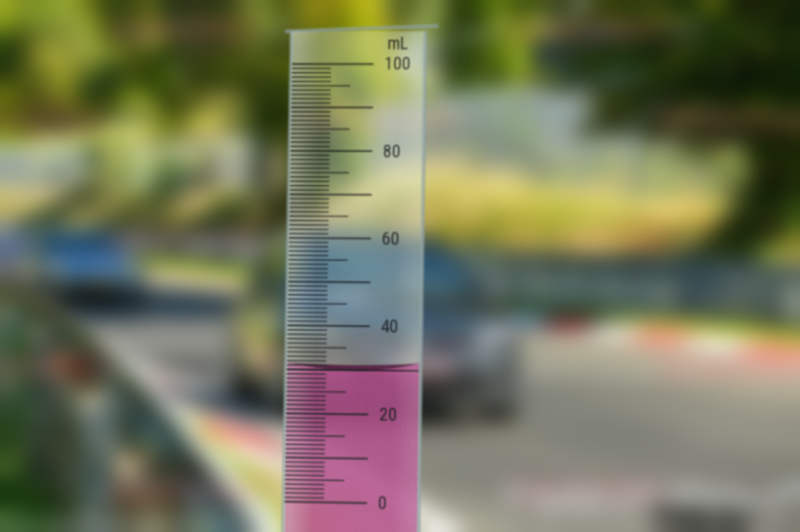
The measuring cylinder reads {"value": 30, "unit": "mL"}
